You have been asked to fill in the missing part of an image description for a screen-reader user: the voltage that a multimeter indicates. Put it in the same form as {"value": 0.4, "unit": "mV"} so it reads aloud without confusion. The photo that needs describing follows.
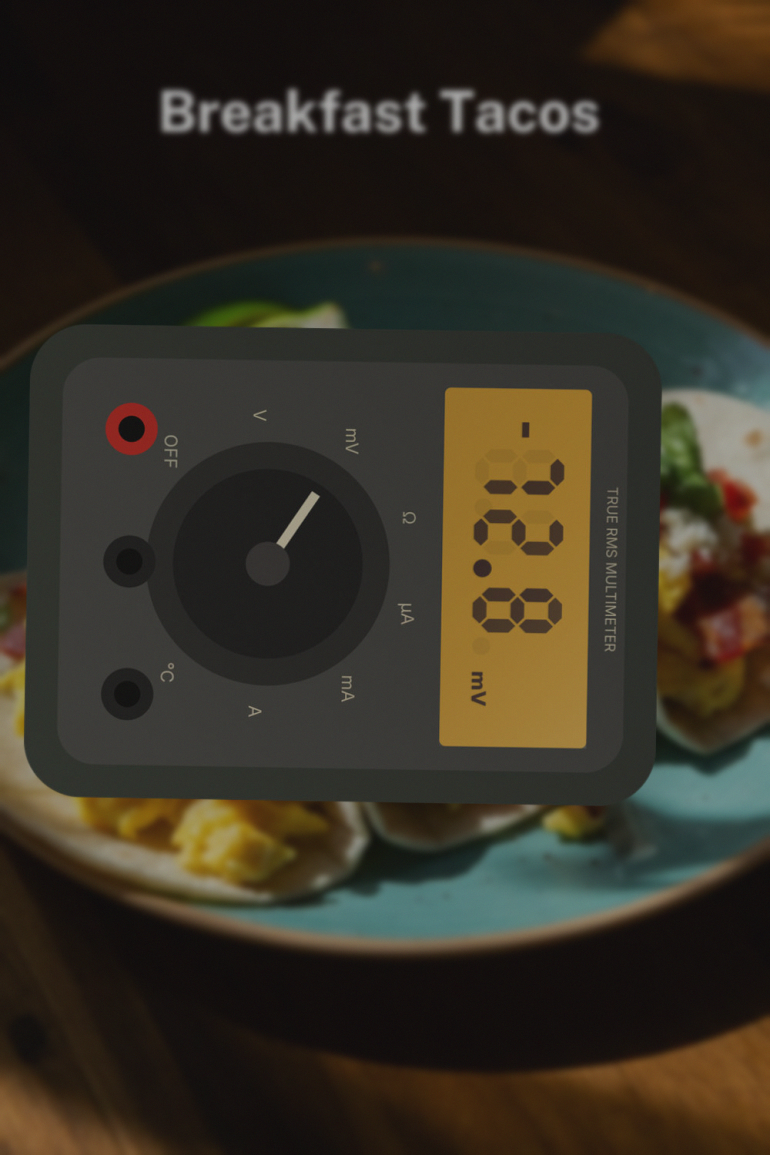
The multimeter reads {"value": -72.8, "unit": "mV"}
